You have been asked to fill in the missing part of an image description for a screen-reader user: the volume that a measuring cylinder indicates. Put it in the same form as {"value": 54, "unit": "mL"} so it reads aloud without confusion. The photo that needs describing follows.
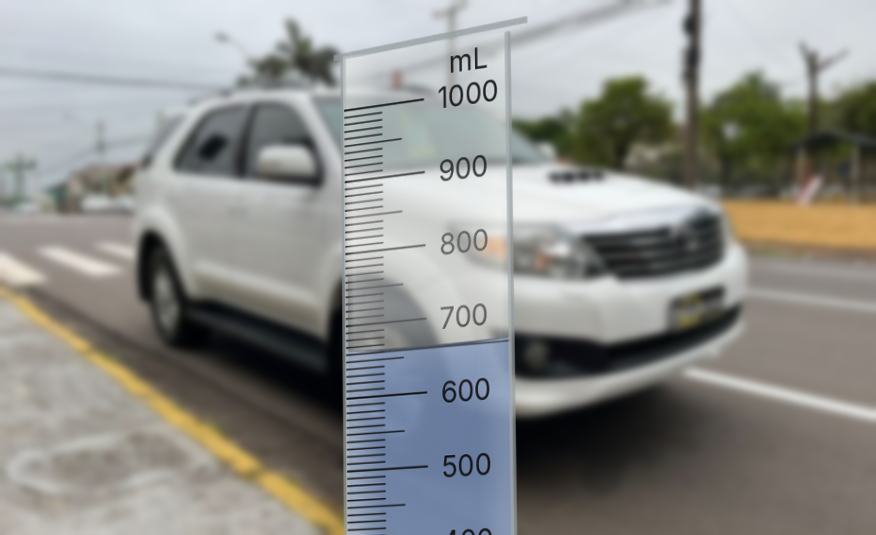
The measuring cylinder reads {"value": 660, "unit": "mL"}
